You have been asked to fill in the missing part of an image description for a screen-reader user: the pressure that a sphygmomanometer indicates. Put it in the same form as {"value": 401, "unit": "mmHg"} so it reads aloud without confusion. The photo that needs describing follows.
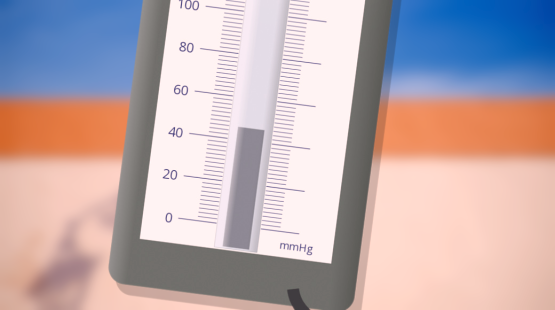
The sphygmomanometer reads {"value": 46, "unit": "mmHg"}
